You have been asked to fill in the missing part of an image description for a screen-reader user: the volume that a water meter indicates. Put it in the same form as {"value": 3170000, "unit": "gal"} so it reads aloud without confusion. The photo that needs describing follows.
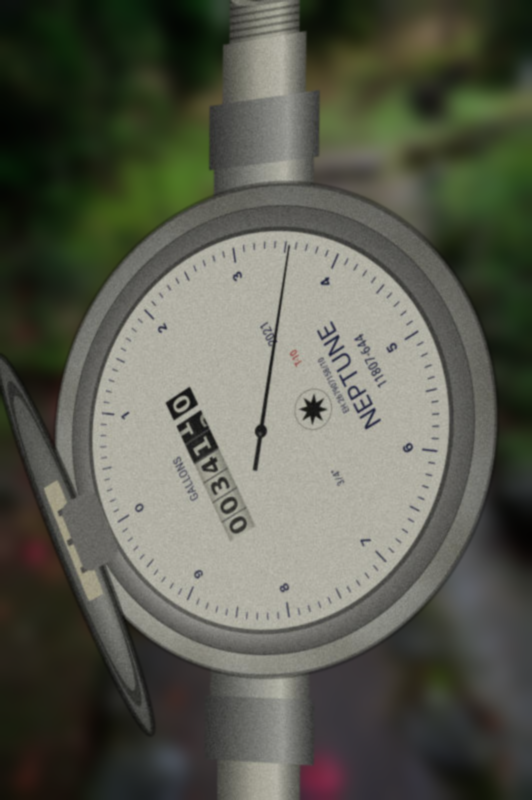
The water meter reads {"value": 34113.5, "unit": "gal"}
